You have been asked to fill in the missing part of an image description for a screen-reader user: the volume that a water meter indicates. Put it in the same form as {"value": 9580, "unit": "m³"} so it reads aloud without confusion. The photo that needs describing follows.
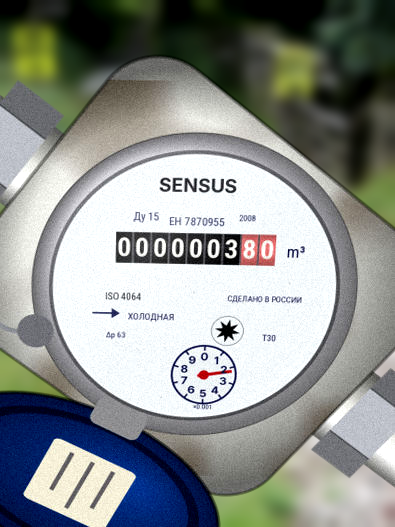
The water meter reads {"value": 3.802, "unit": "m³"}
